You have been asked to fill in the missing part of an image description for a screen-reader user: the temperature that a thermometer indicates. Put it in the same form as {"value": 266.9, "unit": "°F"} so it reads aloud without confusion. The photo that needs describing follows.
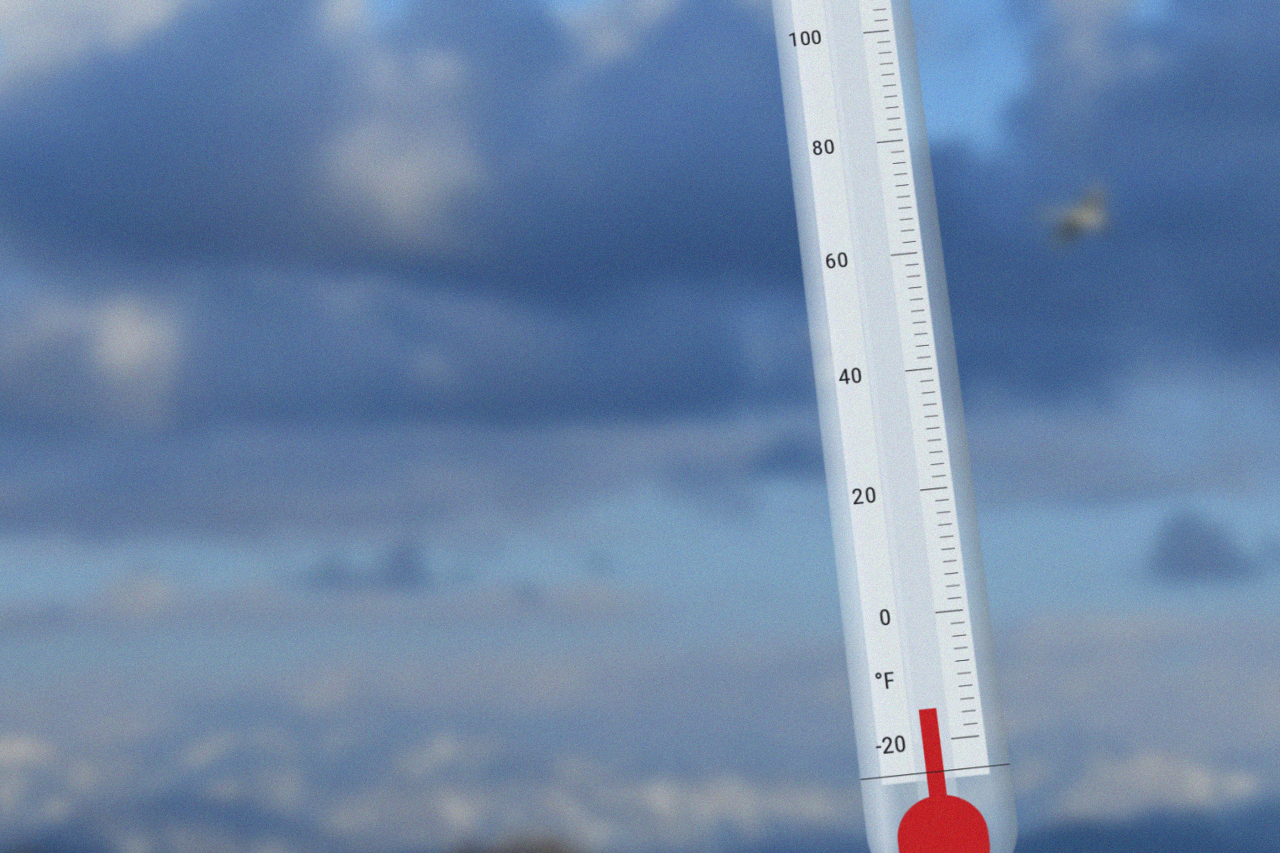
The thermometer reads {"value": -15, "unit": "°F"}
